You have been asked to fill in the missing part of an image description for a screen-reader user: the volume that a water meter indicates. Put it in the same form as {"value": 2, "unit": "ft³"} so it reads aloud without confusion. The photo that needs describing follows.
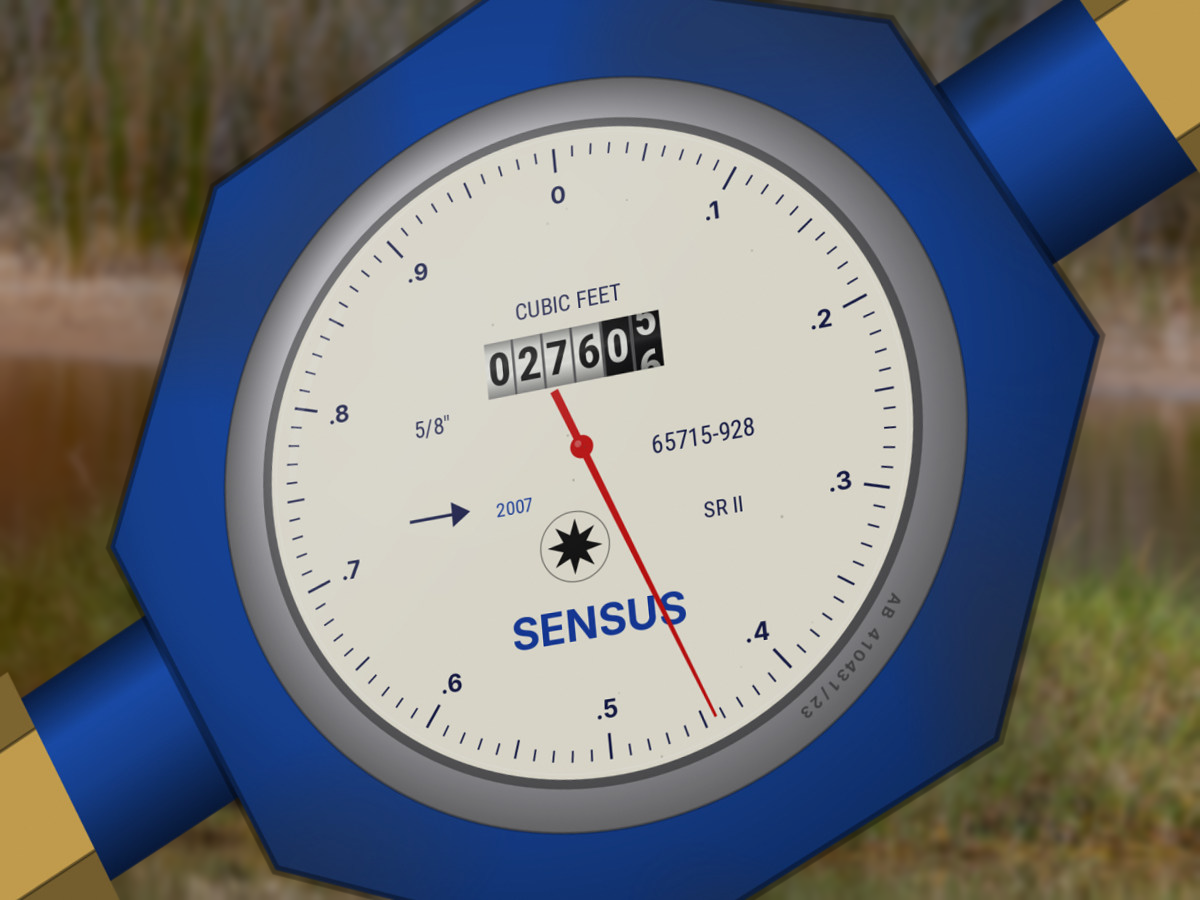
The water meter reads {"value": 27605.44, "unit": "ft³"}
